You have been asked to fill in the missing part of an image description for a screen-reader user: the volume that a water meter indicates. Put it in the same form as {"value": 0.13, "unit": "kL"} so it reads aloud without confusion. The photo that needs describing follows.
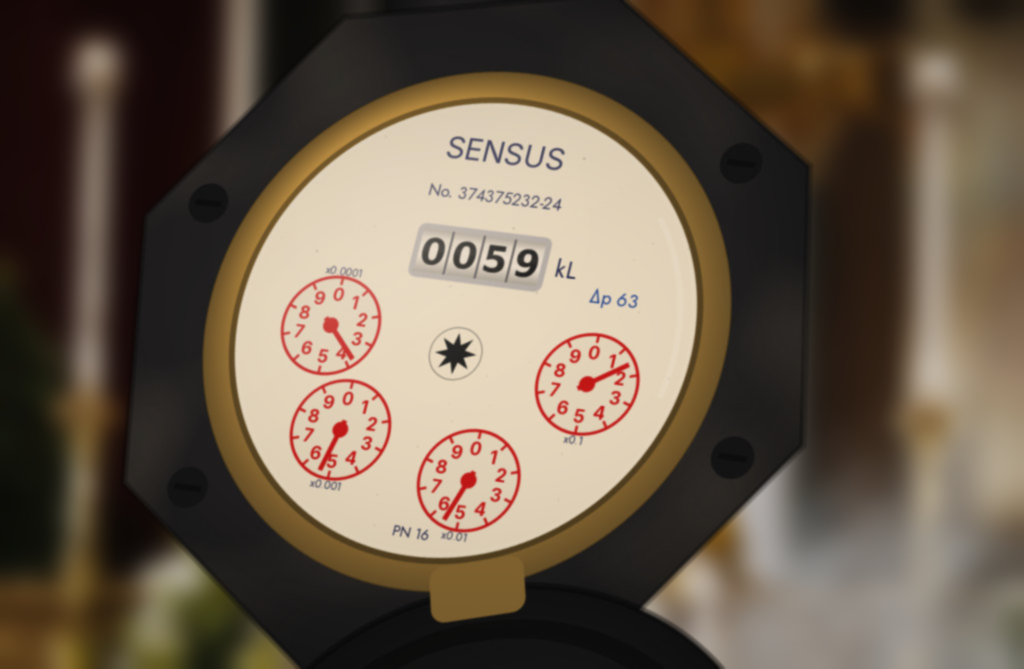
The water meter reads {"value": 59.1553, "unit": "kL"}
